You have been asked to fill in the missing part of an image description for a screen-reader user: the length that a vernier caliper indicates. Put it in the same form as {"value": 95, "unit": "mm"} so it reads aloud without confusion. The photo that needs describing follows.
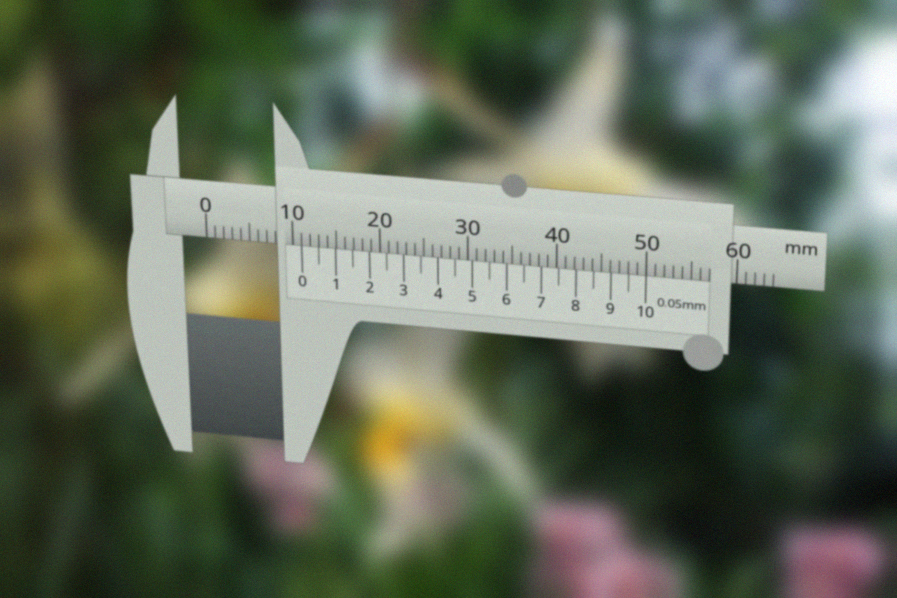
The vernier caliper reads {"value": 11.0, "unit": "mm"}
